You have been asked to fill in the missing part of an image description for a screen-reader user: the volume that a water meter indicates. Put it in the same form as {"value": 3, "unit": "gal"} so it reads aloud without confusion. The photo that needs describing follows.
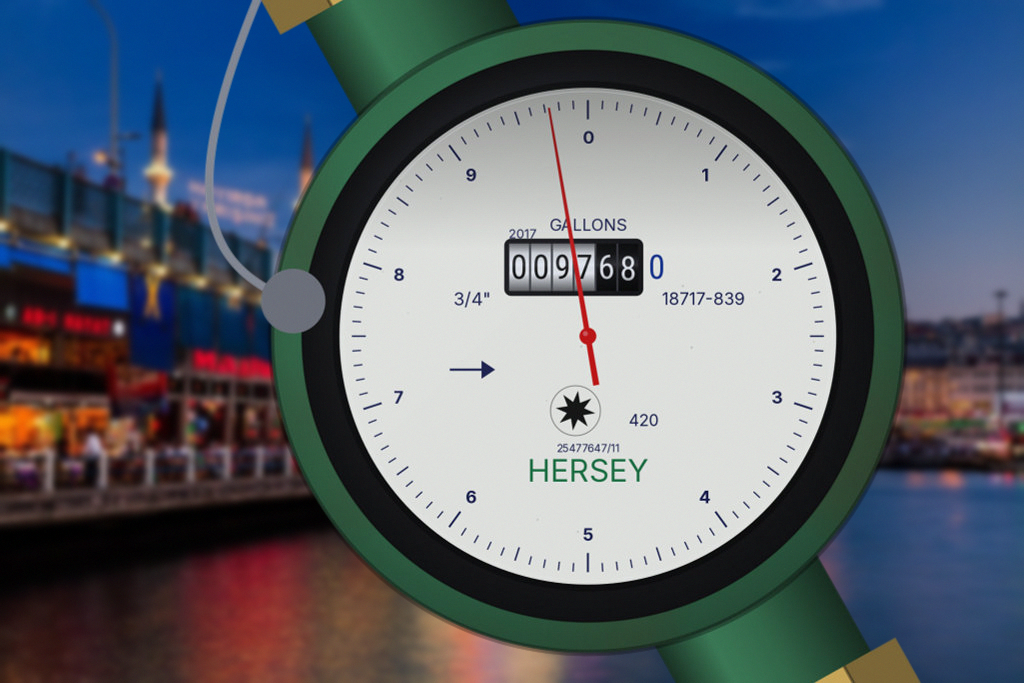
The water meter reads {"value": 97679.7, "unit": "gal"}
